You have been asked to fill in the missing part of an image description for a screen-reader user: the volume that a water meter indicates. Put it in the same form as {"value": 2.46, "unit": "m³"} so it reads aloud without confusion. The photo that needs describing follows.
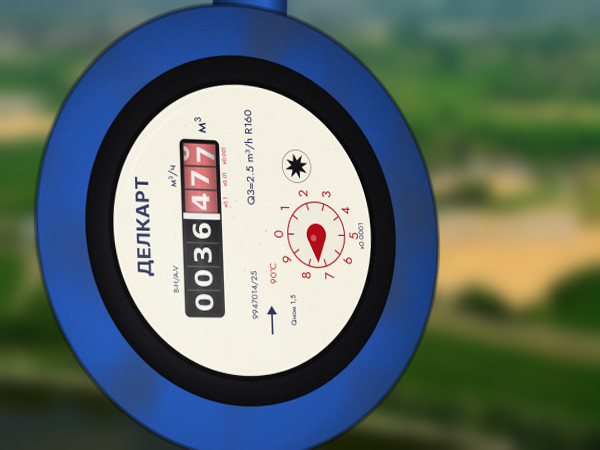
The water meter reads {"value": 36.4767, "unit": "m³"}
